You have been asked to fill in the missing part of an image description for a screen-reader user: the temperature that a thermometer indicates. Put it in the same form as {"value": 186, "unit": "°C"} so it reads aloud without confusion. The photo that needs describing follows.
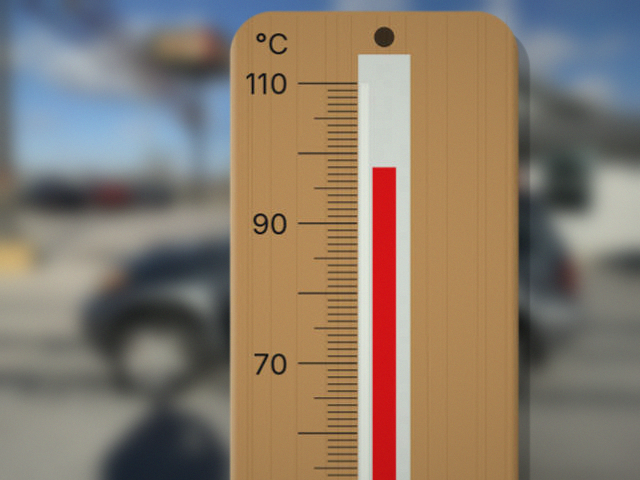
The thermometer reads {"value": 98, "unit": "°C"}
